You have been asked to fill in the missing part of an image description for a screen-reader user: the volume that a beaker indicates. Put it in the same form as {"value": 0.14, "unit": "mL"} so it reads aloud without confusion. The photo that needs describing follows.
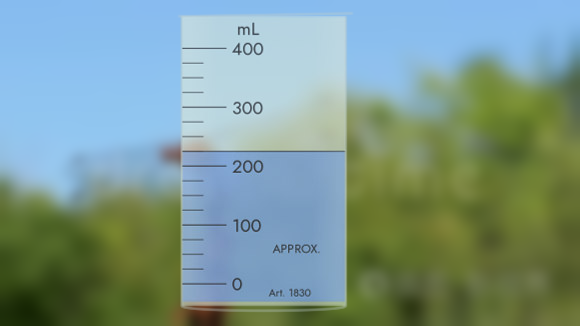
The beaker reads {"value": 225, "unit": "mL"}
